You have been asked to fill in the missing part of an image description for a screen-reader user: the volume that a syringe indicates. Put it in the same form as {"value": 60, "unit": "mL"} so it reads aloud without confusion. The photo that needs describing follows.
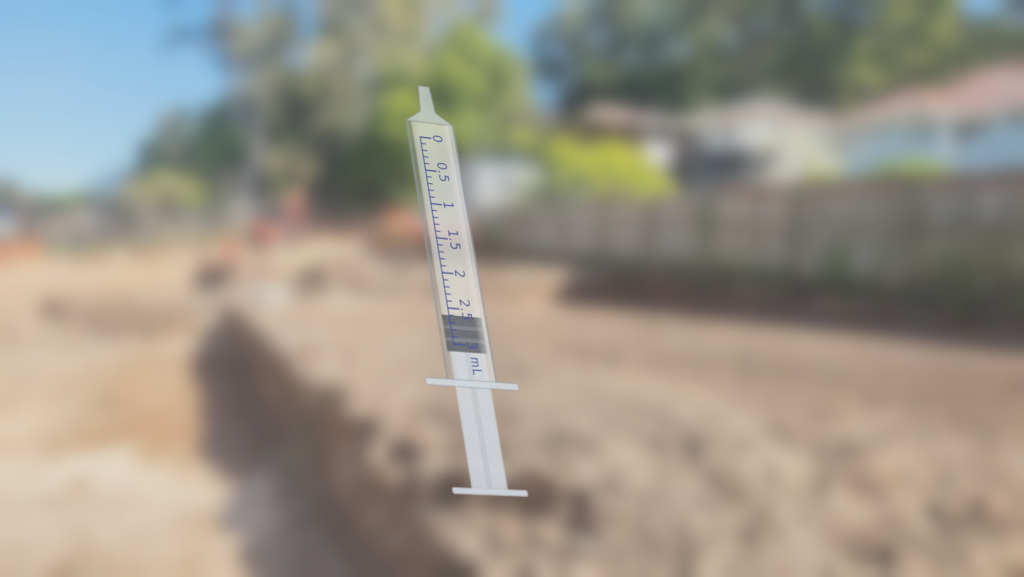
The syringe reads {"value": 2.6, "unit": "mL"}
